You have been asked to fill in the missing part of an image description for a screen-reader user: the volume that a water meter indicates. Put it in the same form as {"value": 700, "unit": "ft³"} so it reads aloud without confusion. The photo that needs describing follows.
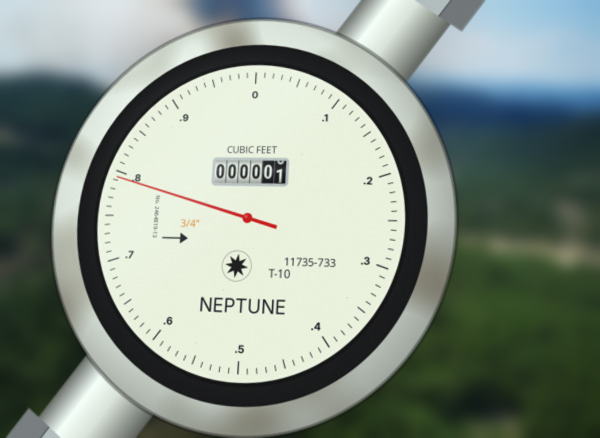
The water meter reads {"value": 0.79, "unit": "ft³"}
